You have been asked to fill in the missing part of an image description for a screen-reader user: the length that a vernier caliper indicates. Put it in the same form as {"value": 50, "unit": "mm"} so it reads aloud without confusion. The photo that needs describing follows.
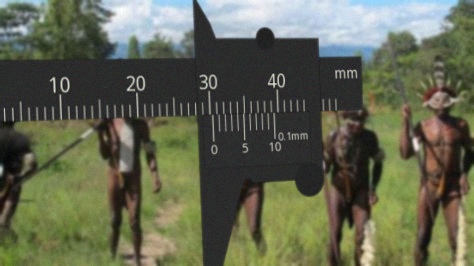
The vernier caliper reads {"value": 30.4, "unit": "mm"}
